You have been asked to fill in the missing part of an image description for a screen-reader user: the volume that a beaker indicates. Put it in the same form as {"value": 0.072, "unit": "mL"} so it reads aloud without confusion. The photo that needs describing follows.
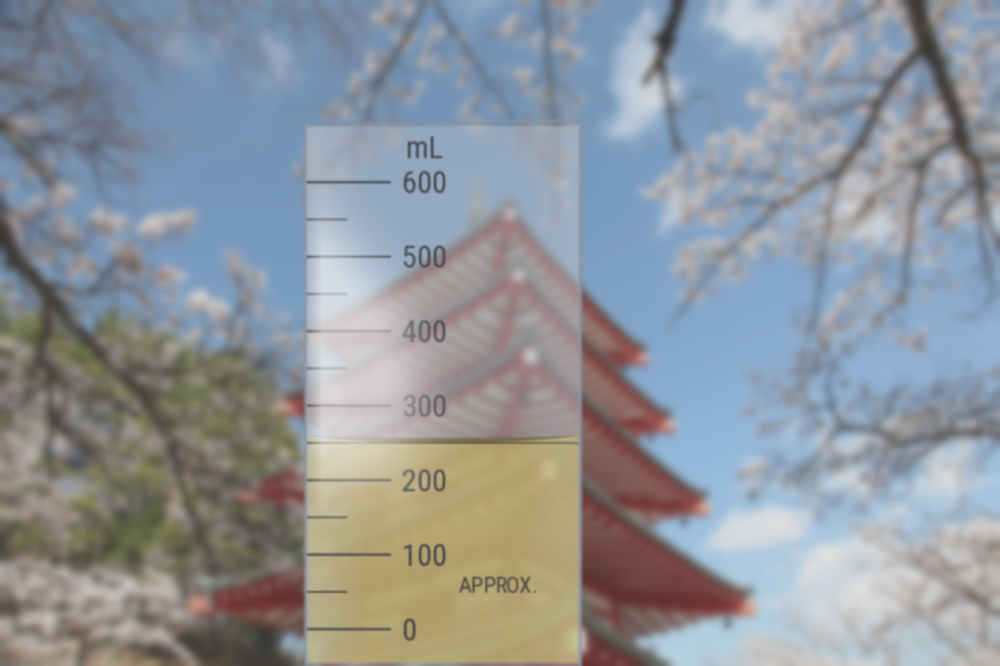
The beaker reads {"value": 250, "unit": "mL"}
